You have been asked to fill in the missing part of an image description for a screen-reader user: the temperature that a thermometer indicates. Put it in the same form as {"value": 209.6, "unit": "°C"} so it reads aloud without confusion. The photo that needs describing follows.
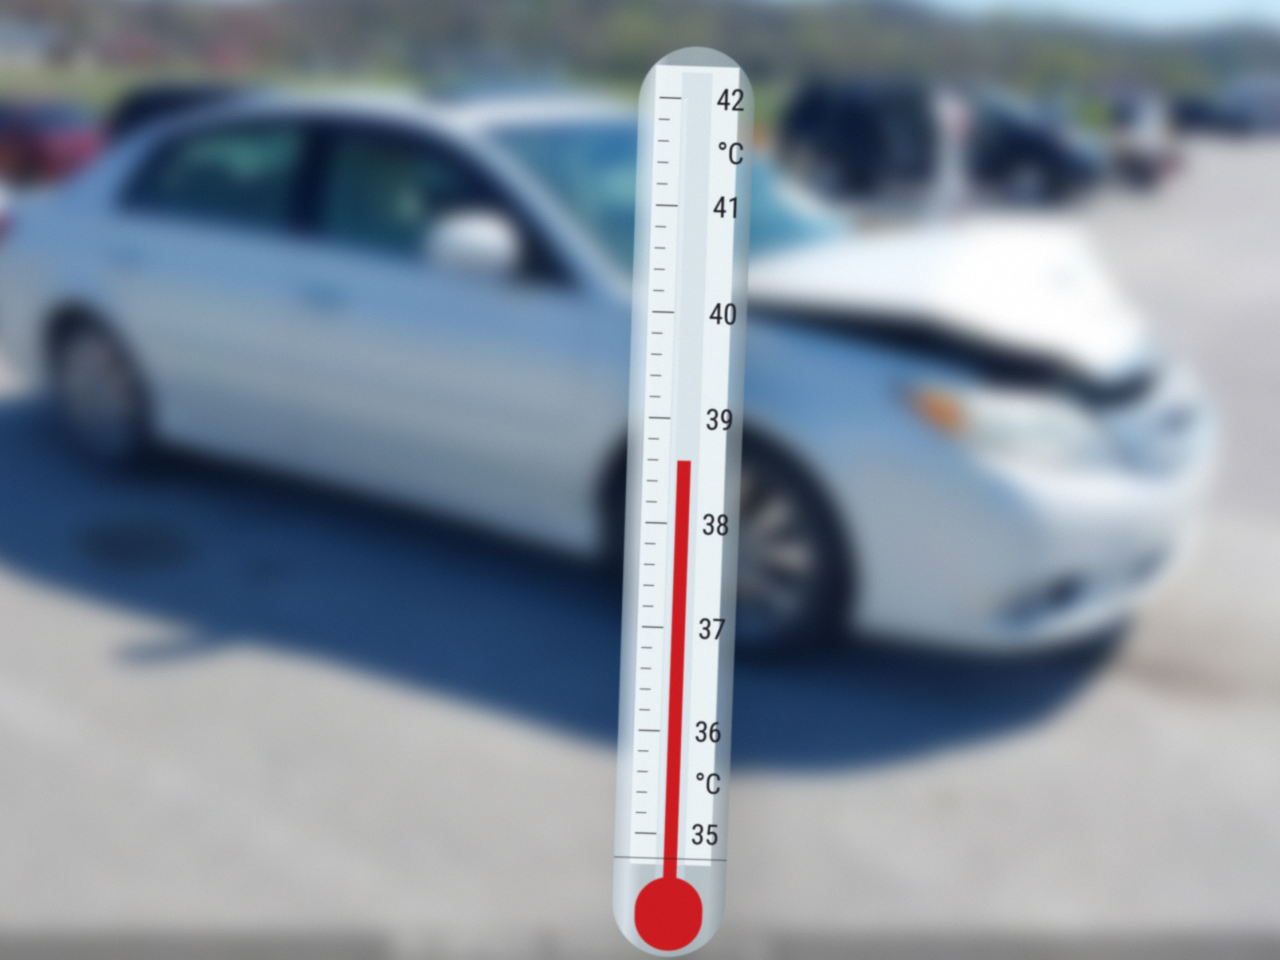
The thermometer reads {"value": 38.6, "unit": "°C"}
